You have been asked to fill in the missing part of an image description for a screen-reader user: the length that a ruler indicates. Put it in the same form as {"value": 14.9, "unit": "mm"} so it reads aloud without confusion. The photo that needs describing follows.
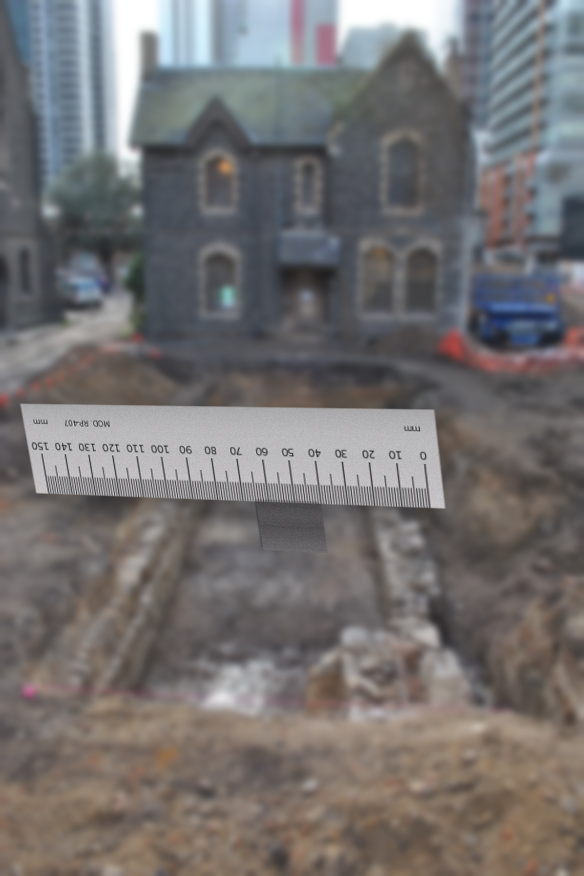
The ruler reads {"value": 25, "unit": "mm"}
